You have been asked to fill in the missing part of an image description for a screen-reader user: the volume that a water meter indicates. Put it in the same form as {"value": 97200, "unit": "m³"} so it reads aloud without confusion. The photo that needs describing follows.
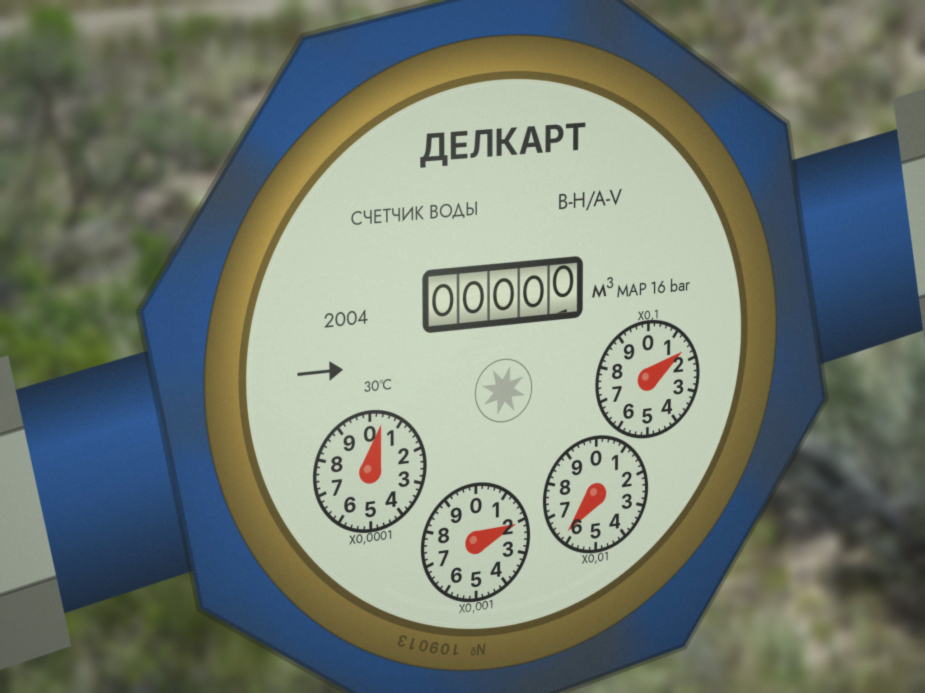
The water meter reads {"value": 0.1620, "unit": "m³"}
